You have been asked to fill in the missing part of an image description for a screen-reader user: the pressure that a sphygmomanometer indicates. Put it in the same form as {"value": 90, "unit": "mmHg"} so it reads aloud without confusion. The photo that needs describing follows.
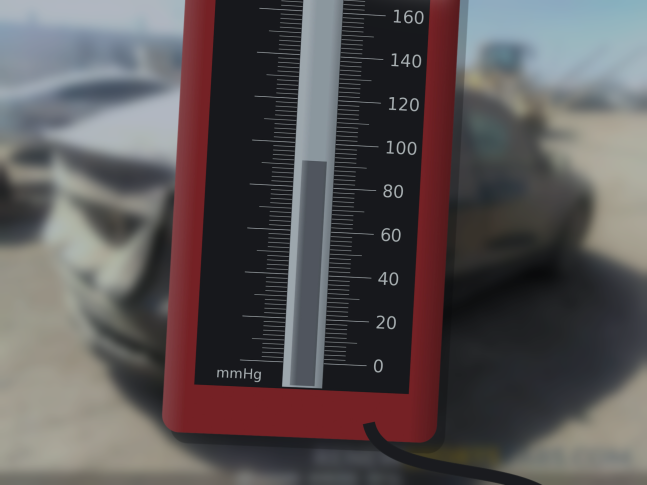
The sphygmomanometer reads {"value": 92, "unit": "mmHg"}
